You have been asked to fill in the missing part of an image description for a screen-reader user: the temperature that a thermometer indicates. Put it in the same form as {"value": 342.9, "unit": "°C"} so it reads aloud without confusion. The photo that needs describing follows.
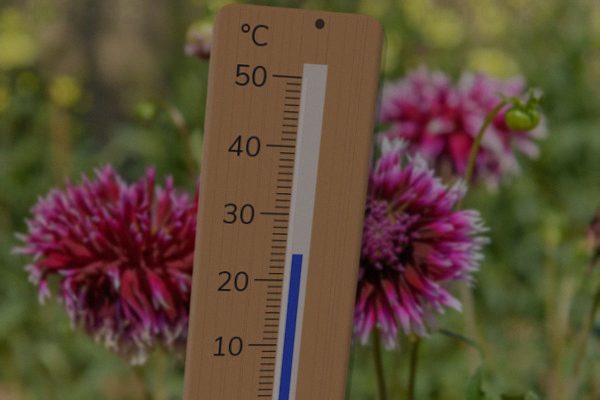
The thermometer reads {"value": 24, "unit": "°C"}
